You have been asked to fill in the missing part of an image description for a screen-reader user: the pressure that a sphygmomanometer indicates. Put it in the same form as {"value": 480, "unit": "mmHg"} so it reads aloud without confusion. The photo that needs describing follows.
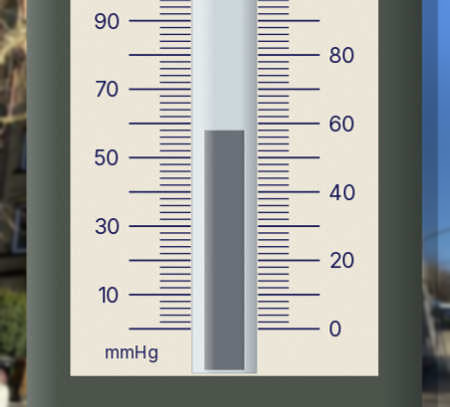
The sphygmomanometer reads {"value": 58, "unit": "mmHg"}
